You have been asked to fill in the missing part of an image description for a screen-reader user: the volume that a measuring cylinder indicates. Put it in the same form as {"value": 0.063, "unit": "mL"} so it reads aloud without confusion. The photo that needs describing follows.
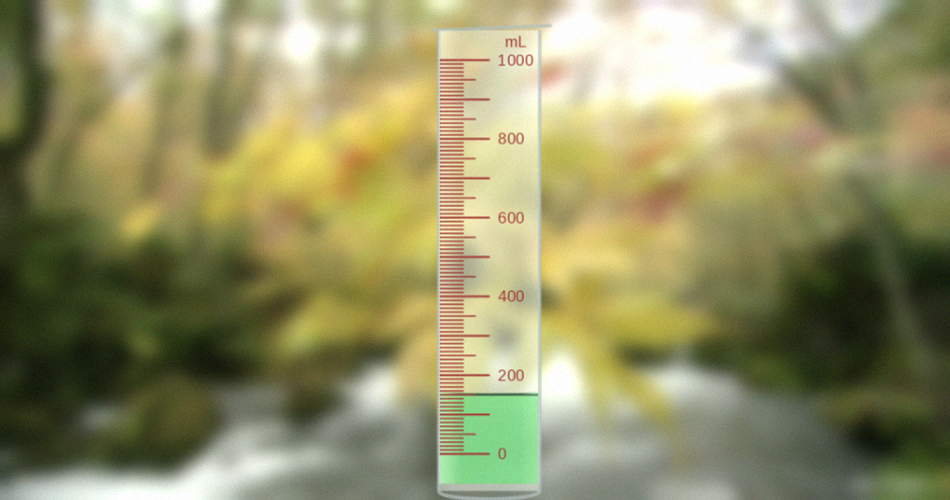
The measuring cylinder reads {"value": 150, "unit": "mL"}
